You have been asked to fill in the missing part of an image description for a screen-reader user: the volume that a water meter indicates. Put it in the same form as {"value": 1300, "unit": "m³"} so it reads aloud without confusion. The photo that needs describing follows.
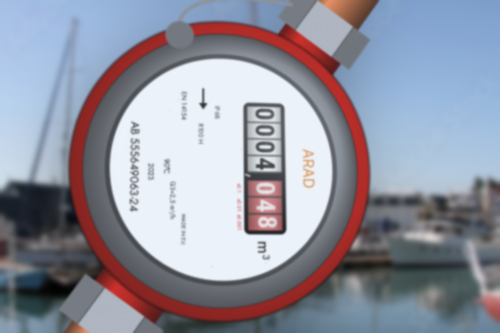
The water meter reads {"value": 4.048, "unit": "m³"}
